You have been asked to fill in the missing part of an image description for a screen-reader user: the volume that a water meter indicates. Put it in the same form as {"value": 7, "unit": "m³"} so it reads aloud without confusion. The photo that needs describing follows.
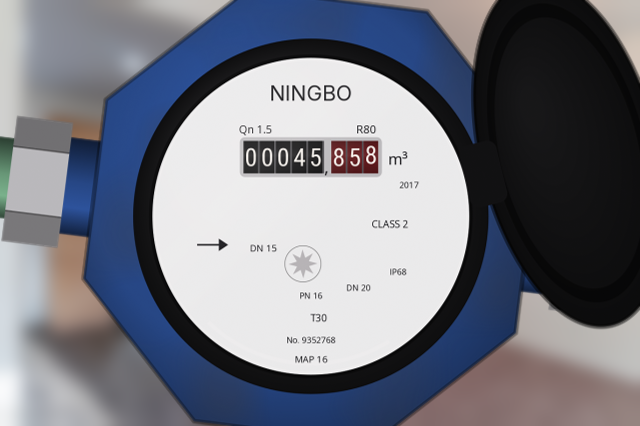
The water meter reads {"value": 45.858, "unit": "m³"}
